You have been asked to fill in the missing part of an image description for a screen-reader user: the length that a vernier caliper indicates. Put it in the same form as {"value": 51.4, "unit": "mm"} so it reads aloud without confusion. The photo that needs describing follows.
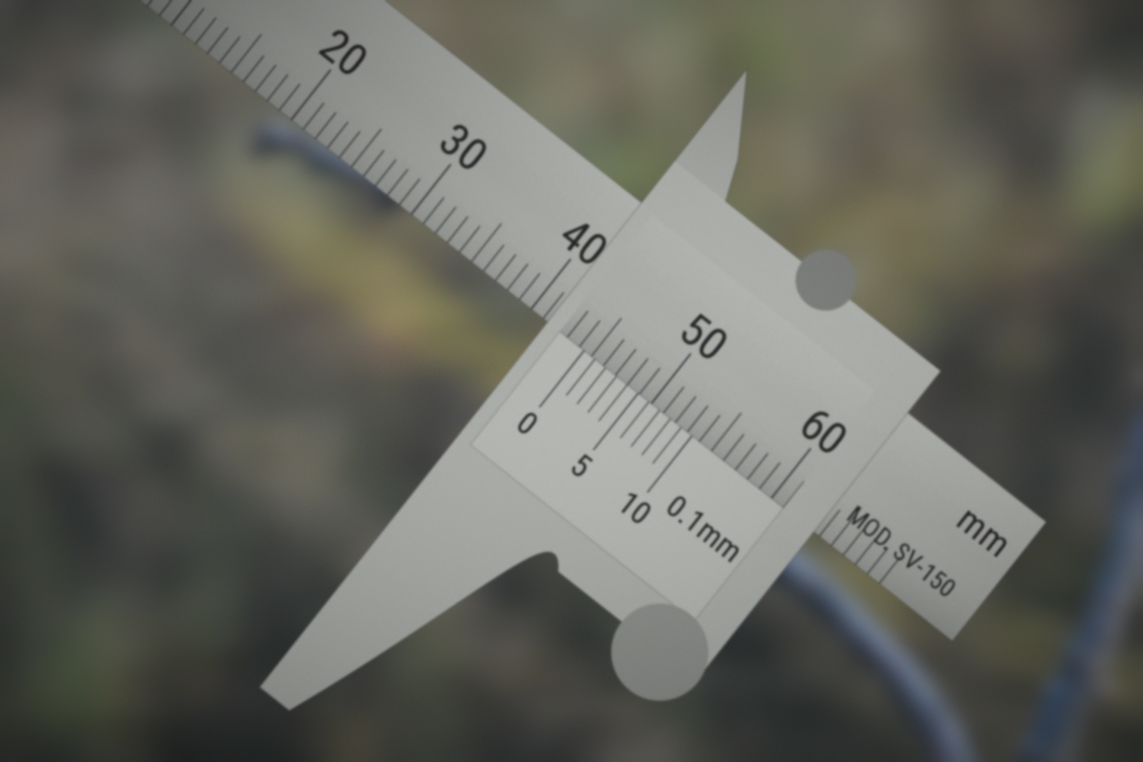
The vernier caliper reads {"value": 44.4, "unit": "mm"}
